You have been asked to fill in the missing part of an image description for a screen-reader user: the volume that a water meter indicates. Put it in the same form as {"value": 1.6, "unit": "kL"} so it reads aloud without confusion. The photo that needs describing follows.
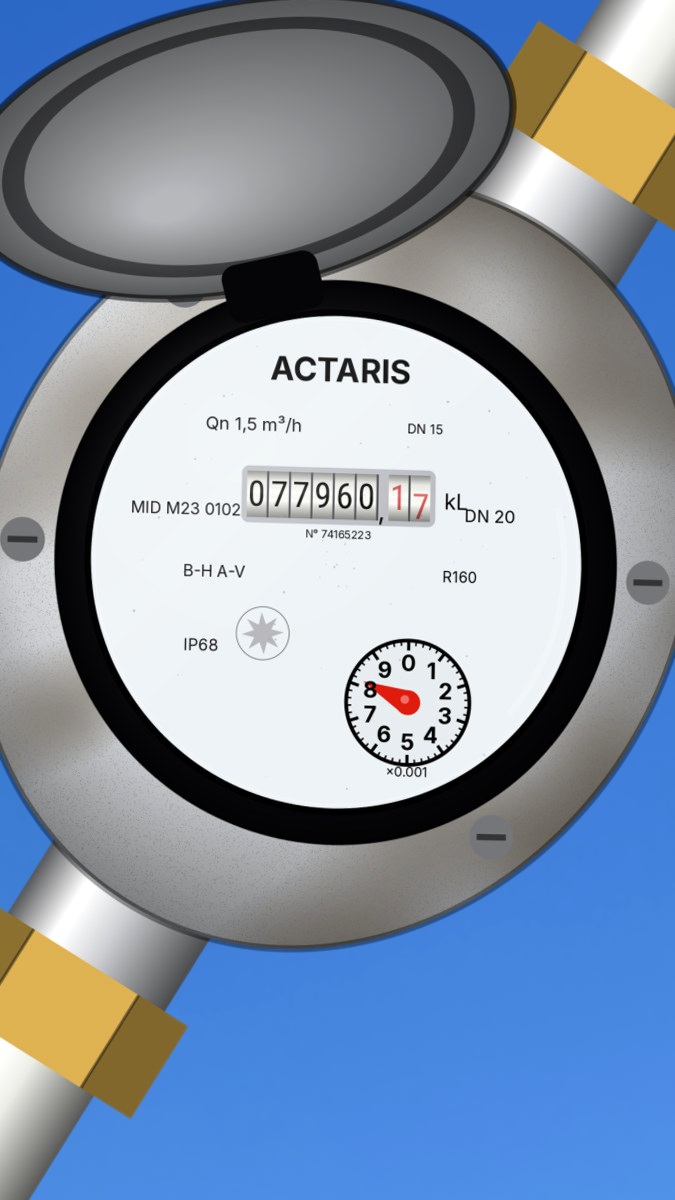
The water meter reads {"value": 77960.168, "unit": "kL"}
